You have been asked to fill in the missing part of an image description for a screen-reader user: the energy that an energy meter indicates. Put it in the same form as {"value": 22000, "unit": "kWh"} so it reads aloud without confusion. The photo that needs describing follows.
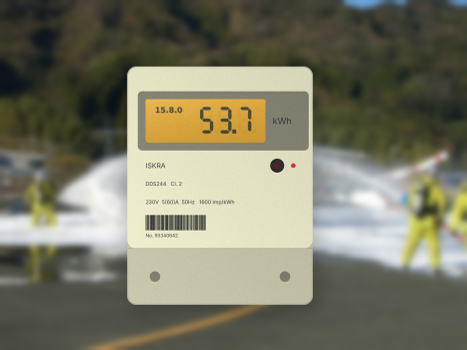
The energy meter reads {"value": 53.7, "unit": "kWh"}
